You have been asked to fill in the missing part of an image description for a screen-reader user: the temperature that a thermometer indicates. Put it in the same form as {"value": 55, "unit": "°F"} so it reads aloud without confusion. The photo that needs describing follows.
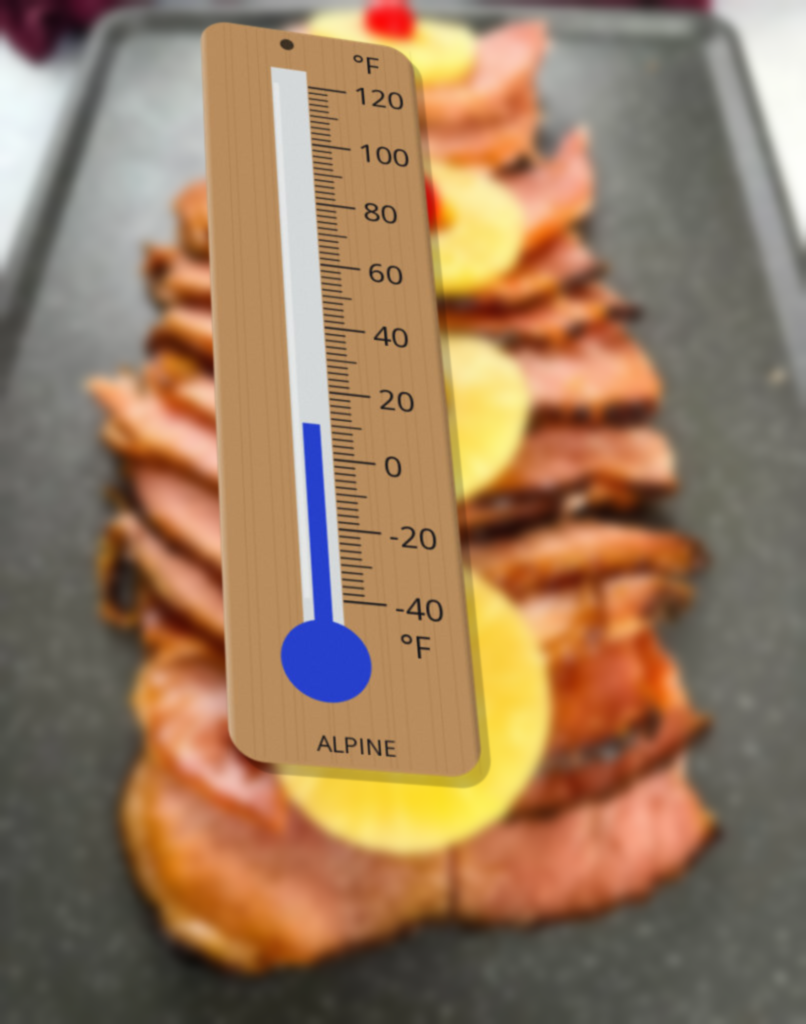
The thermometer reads {"value": 10, "unit": "°F"}
